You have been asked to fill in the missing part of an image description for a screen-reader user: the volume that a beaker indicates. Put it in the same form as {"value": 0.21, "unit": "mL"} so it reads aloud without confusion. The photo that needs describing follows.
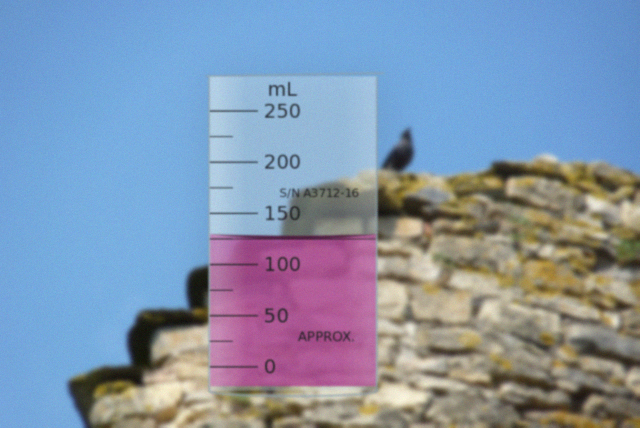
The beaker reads {"value": 125, "unit": "mL"}
